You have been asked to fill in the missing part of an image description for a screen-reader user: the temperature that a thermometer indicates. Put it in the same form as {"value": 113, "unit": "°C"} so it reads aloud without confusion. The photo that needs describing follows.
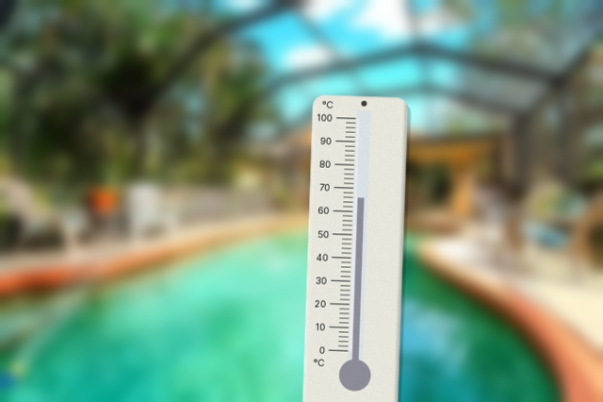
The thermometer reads {"value": 66, "unit": "°C"}
